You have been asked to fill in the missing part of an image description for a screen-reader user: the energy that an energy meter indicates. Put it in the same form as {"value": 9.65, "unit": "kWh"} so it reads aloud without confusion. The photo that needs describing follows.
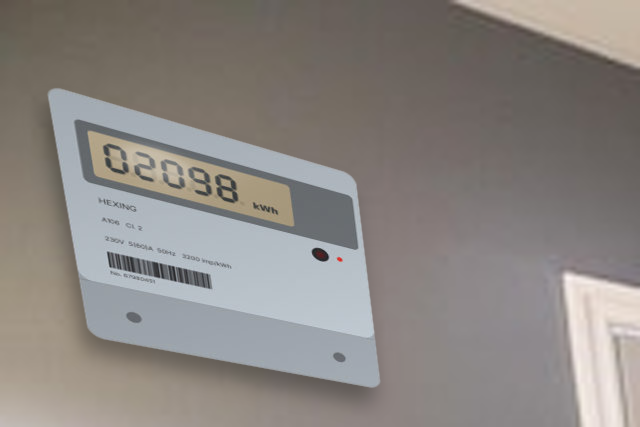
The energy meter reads {"value": 2098, "unit": "kWh"}
